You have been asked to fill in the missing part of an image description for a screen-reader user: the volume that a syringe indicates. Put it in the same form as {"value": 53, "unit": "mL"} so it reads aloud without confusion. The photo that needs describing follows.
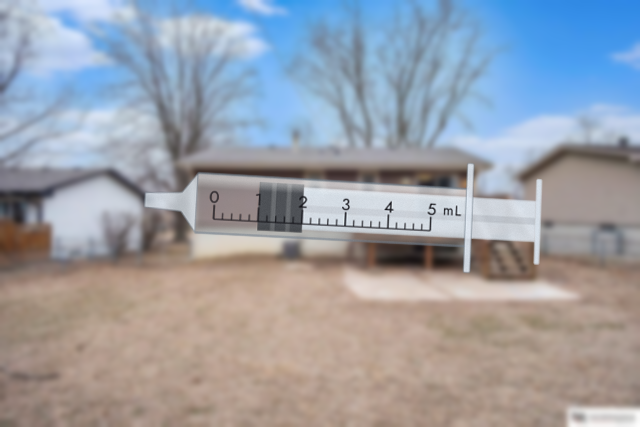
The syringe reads {"value": 1, "unit": "mL"}
